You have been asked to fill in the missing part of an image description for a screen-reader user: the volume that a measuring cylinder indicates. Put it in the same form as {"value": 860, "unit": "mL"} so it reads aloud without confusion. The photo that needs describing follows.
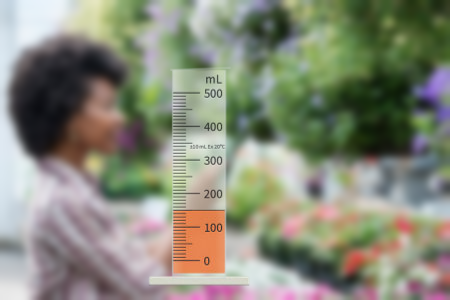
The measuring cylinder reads {"value": 150, "unit": "mL"}
